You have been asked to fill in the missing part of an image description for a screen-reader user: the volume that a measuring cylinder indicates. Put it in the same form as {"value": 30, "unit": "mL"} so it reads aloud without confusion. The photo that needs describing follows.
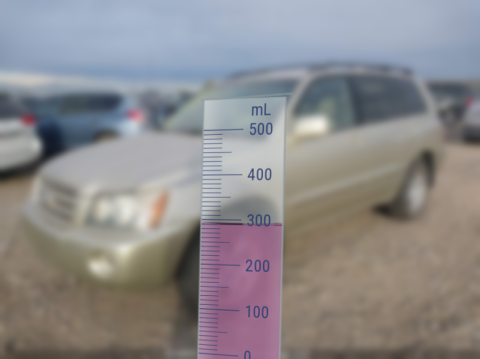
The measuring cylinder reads {"value": 290, "unit": "mL"}
